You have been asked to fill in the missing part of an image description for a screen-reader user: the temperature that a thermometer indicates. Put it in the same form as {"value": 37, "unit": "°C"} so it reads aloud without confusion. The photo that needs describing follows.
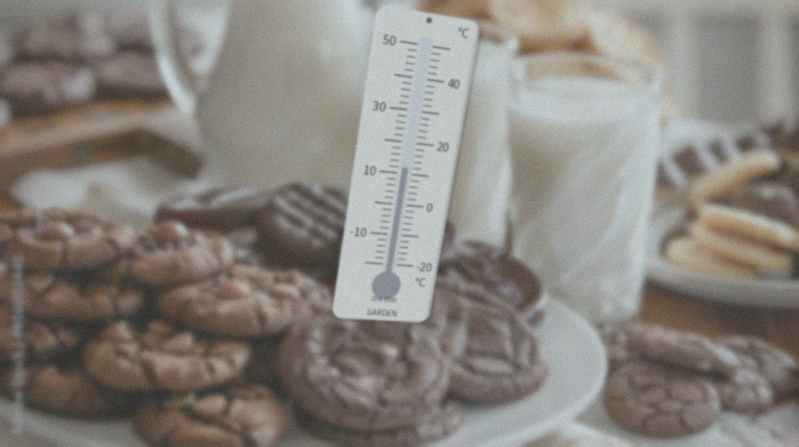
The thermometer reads {"value": 12, "unit": "°C"}
